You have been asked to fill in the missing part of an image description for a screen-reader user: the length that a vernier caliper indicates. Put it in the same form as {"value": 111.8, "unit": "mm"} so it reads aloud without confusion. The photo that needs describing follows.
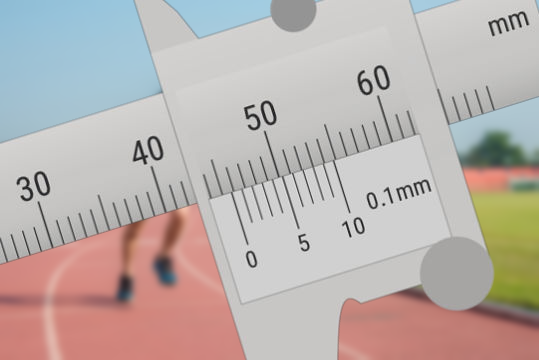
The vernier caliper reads {"value": 45.8, "unit": "mm"}
